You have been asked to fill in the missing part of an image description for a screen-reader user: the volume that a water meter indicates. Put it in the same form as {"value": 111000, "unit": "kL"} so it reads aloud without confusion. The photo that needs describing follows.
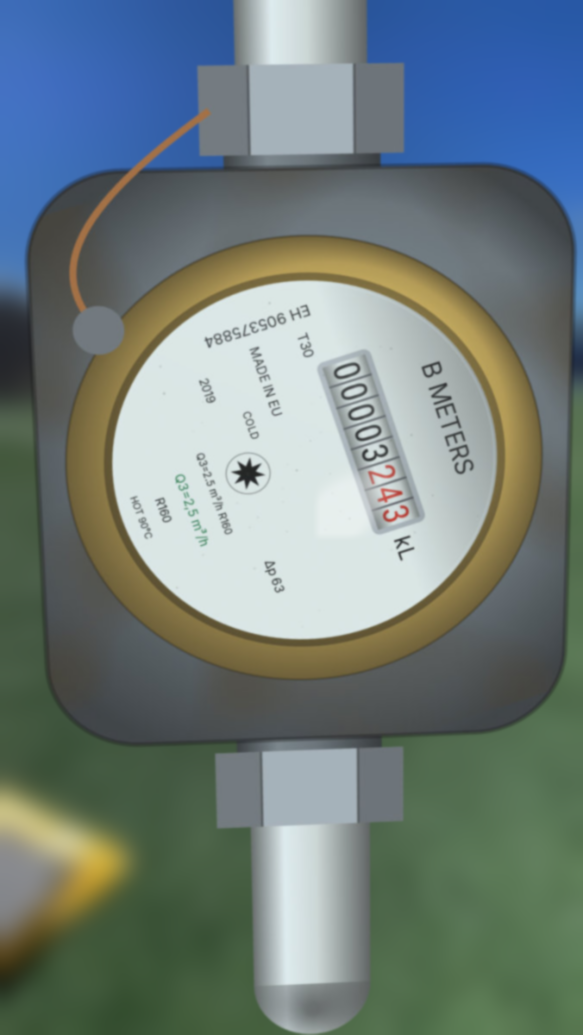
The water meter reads {"value": 3.243, "unit": "kL"}
